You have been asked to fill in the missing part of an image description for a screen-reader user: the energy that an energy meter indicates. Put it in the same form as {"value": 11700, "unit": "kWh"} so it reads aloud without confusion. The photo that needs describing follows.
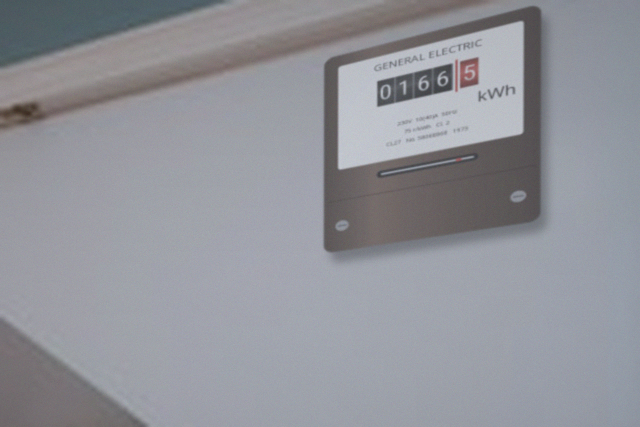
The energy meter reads {"value": 166.5, "unit": "kWh"}
